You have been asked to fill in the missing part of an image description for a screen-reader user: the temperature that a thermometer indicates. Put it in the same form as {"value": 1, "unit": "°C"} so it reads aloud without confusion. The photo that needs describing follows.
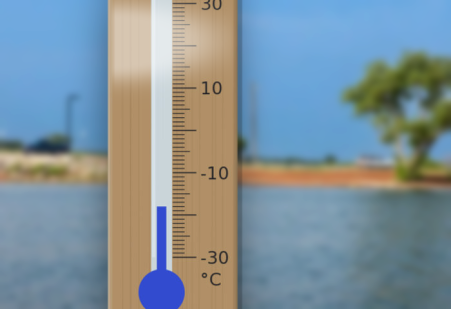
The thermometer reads {"value": -18, "unit": "°C"}
